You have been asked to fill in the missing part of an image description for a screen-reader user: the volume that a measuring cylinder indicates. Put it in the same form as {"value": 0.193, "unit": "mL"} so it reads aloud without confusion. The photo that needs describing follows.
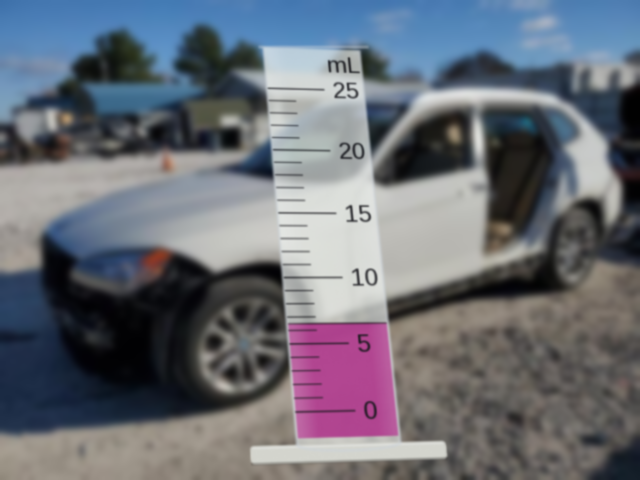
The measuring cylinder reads {"value": 6.5, "unit": "mL"}
